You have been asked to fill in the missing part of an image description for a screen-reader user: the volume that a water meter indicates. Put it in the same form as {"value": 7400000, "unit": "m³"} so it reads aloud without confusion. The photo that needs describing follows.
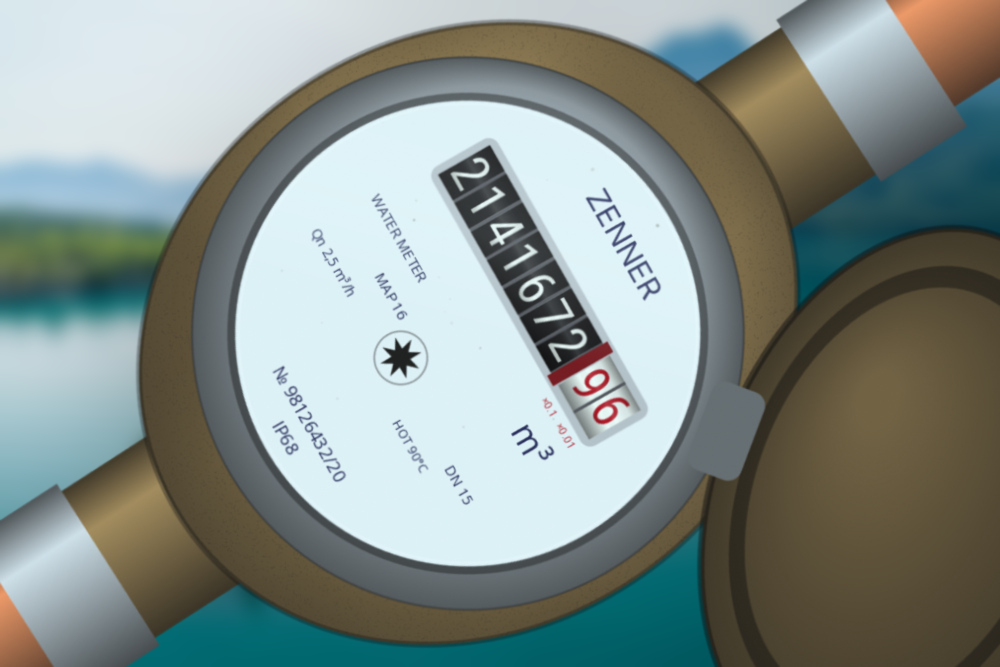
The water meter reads {"value": 2141672.96, "unit": "m³"}
